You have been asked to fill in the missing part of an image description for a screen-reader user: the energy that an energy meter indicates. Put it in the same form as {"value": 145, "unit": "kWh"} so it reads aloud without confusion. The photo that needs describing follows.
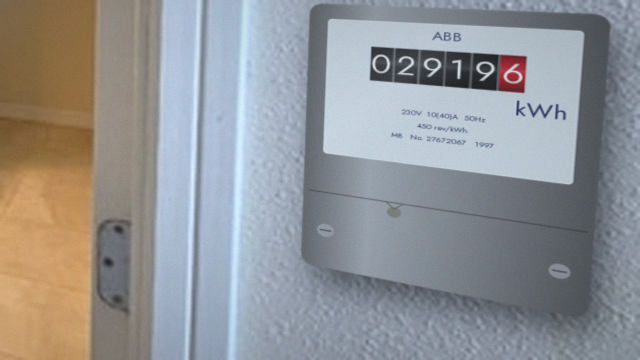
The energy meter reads {"value": 2919.6, "unit": "kWh"}
